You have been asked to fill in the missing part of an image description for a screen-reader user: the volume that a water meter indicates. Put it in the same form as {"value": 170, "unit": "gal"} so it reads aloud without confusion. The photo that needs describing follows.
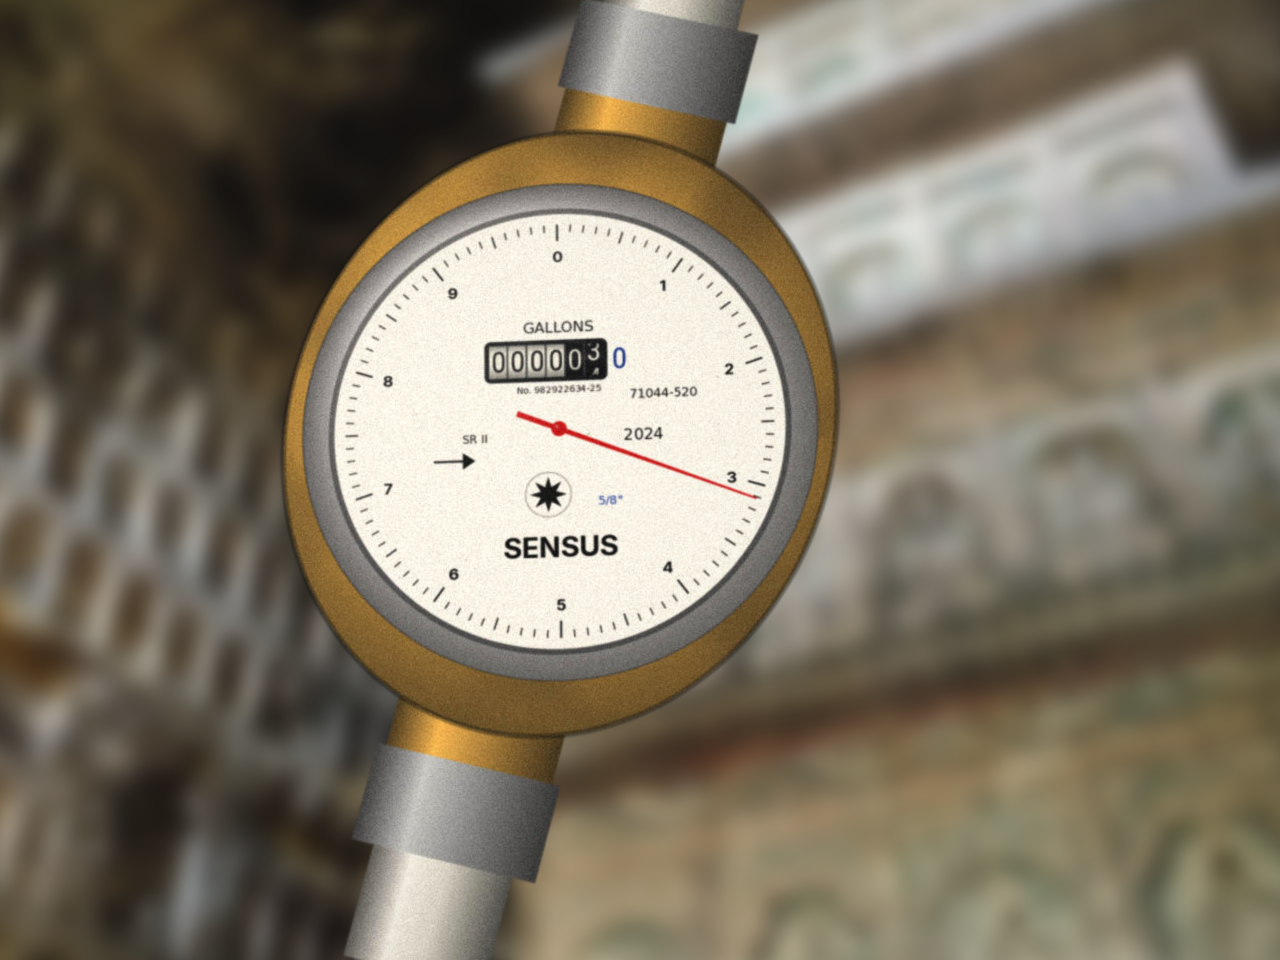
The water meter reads {"value": 33.1, "unit": "gal"}
